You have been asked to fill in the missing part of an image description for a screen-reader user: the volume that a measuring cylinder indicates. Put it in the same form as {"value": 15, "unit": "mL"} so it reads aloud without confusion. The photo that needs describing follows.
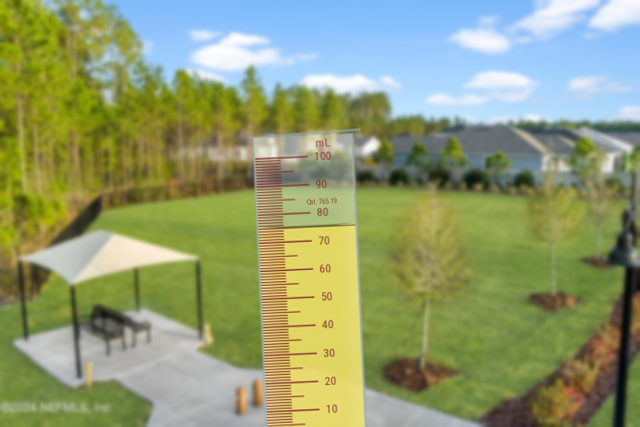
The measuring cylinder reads {"value": 75, "unit": "mL"}
